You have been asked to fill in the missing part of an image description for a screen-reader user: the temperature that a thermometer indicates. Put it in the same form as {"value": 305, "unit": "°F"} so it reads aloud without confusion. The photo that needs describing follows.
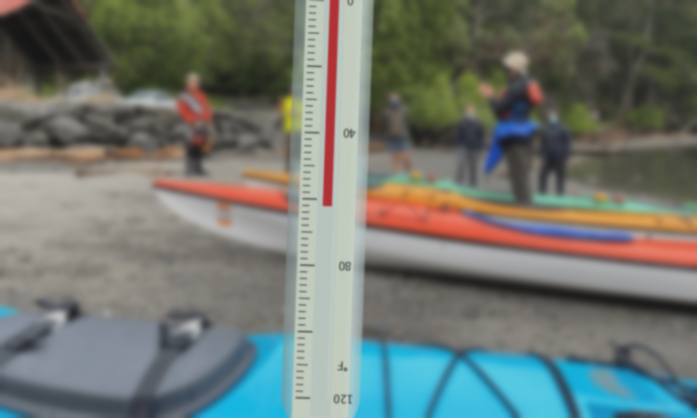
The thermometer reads {"value": 62, "unit": "°F"}
